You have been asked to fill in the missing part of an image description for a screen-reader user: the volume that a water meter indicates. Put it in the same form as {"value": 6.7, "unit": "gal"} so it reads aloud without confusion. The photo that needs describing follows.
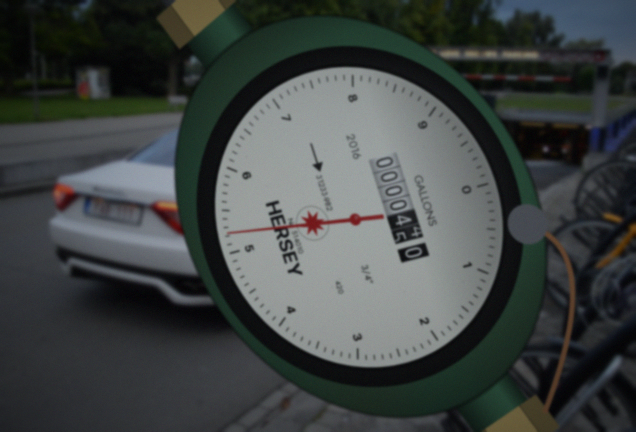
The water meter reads {"value": 445.2, "unit": "gal"}
